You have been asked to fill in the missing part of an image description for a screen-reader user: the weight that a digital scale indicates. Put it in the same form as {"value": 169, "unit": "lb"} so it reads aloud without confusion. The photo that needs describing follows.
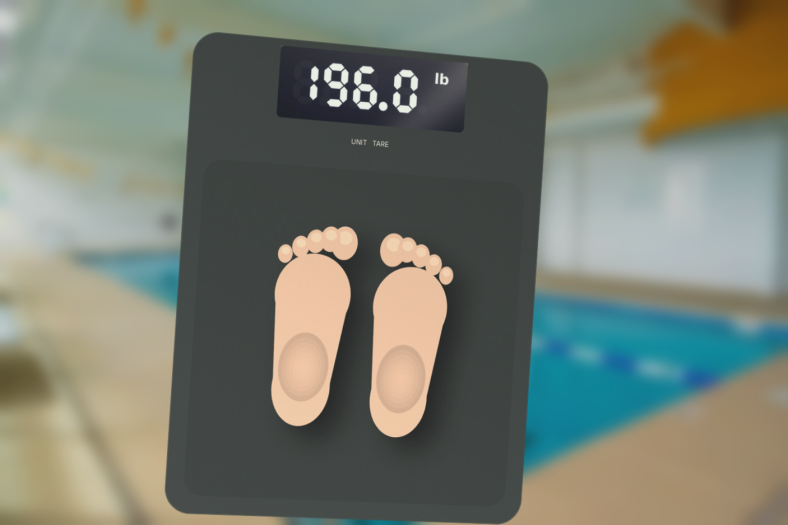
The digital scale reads {"value": 196.0, "unit": "lb"}
